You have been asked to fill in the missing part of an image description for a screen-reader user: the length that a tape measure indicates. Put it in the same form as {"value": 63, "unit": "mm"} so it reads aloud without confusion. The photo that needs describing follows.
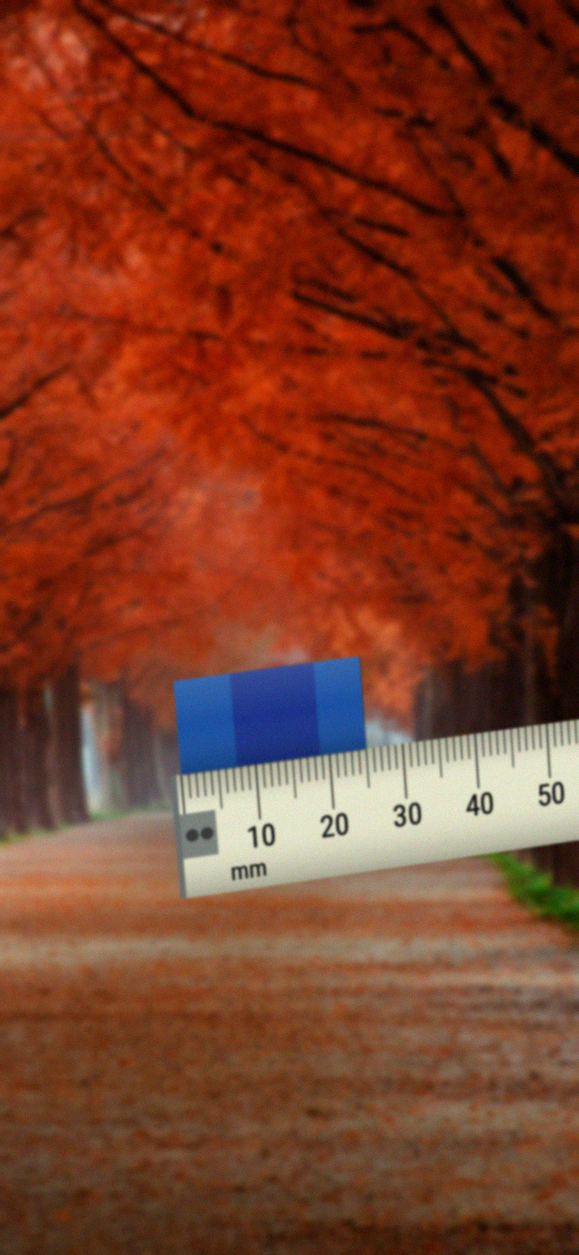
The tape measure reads {"value": 25, "unit": "mm"}
